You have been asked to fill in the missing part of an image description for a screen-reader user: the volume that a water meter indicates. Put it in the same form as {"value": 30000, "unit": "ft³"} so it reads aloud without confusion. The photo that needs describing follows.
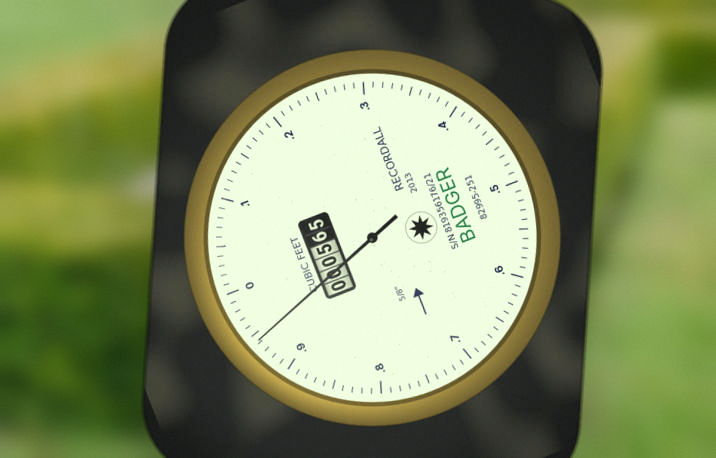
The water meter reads {"value": 564.94, "unit": "ft³"}
